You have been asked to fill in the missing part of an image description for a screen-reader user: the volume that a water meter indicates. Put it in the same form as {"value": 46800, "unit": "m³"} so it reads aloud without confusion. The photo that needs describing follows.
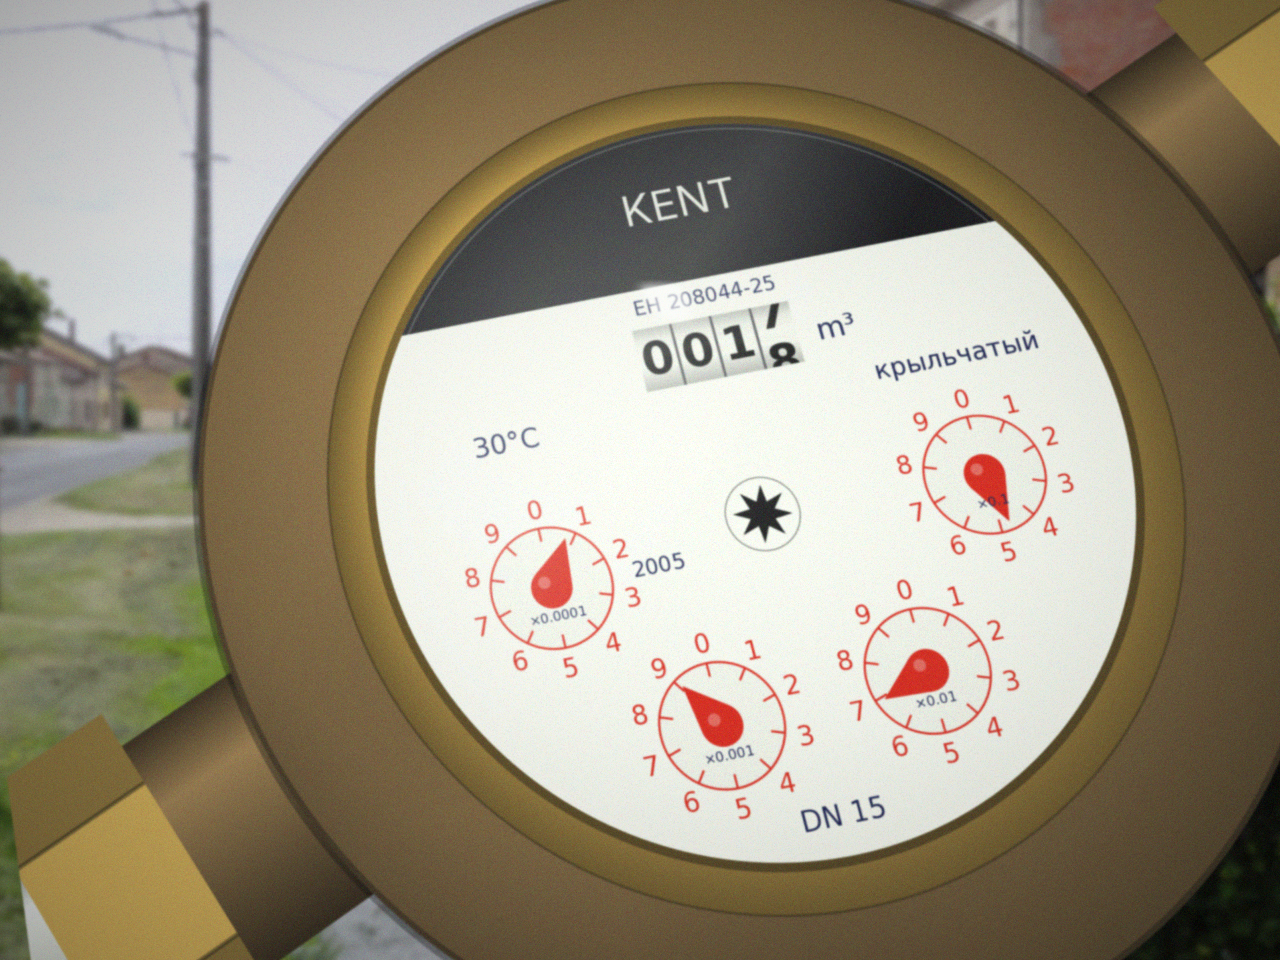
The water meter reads {"value": 17.4690, "unit": "m³"}
